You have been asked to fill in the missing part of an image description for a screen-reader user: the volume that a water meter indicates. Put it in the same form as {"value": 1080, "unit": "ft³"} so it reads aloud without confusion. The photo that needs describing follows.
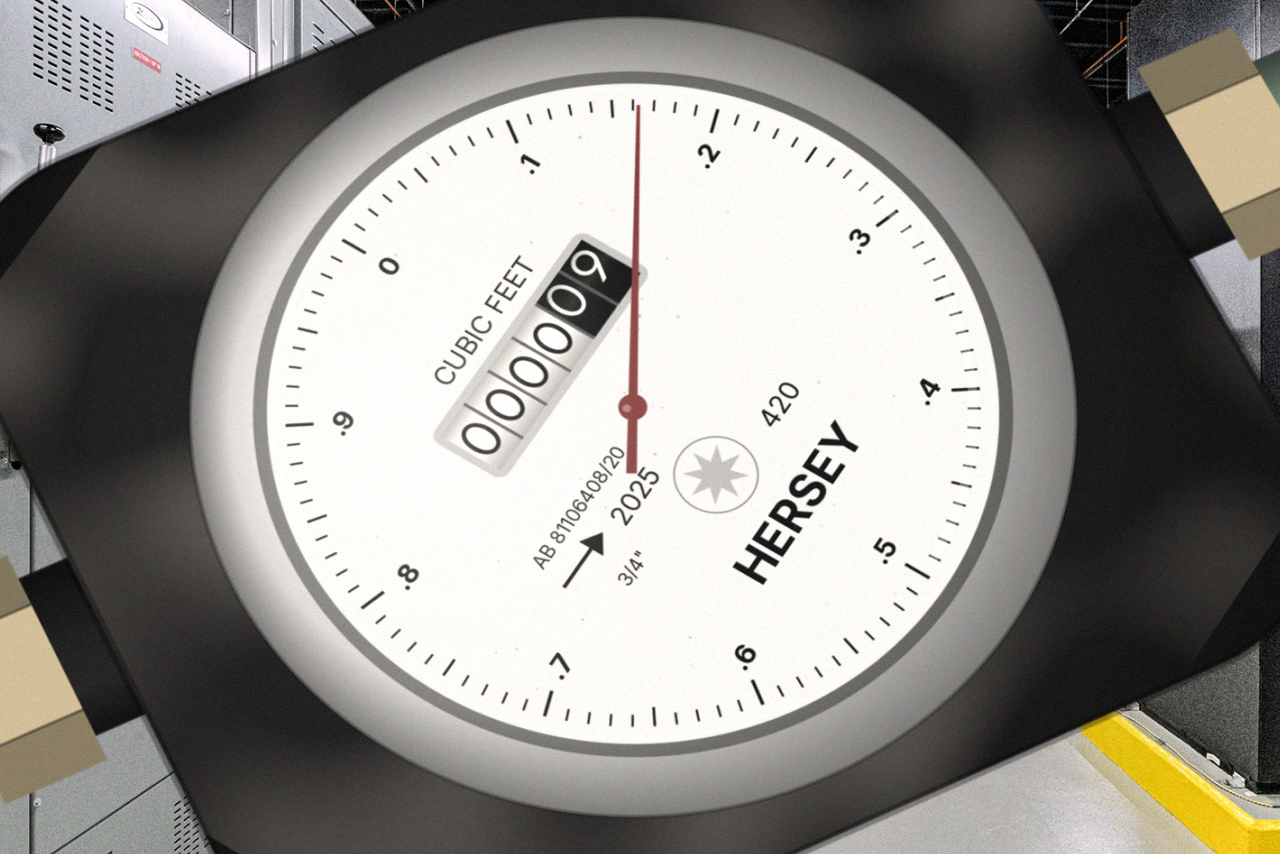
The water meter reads {"value": 9.16, "unit": "ft³"}
